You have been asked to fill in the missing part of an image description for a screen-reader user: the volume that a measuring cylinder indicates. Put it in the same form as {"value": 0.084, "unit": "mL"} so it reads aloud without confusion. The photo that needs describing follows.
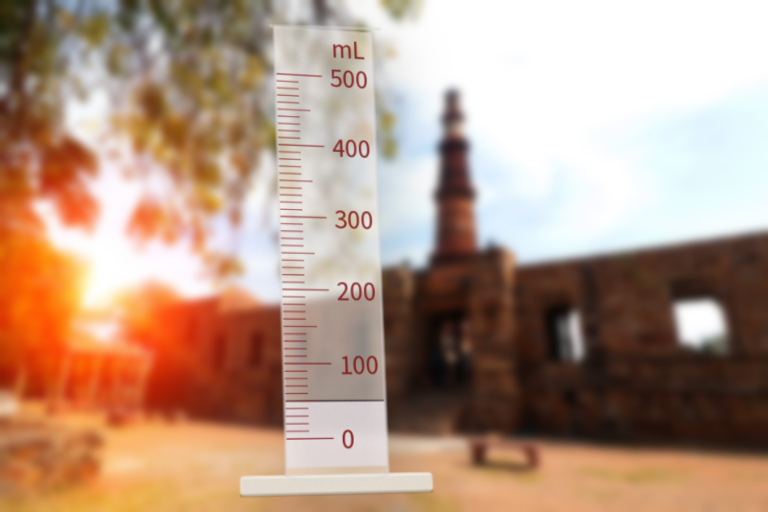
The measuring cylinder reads {"value": 50, "unit": "mL"}
